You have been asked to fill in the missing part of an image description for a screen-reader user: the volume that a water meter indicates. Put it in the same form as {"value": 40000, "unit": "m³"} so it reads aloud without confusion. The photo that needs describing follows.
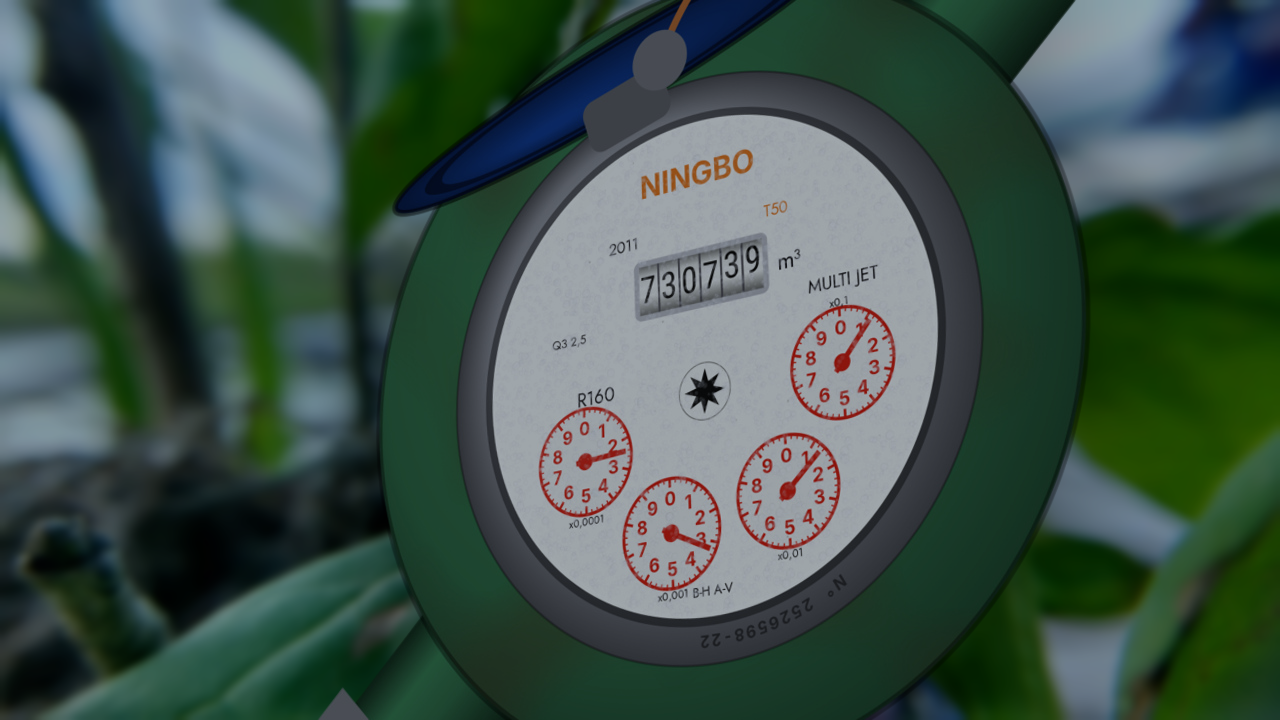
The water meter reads {"value": 730739.1132, "unit": "m³"}
